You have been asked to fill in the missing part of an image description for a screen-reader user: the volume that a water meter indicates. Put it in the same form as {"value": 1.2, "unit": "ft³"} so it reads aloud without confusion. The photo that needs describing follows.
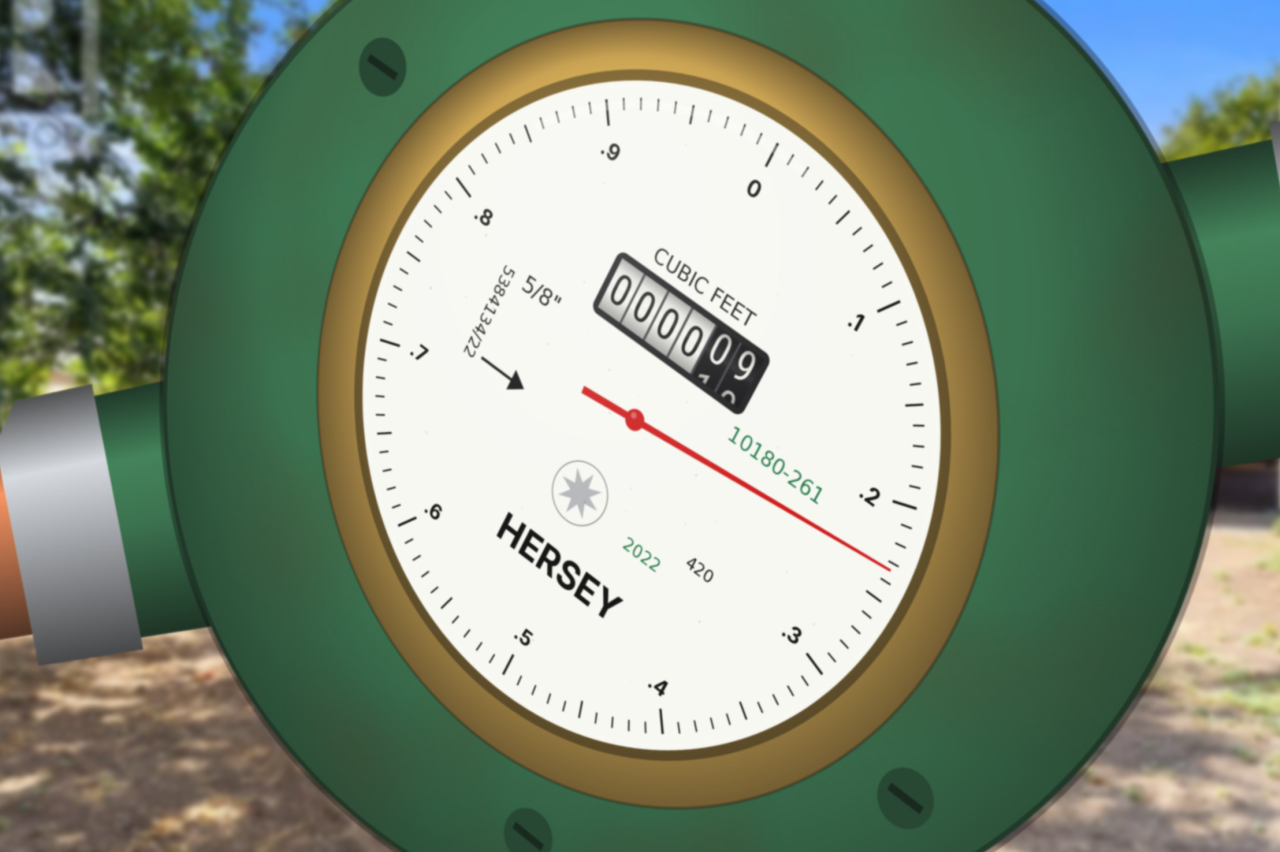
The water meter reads {"value": 9.23, "unit": "ft³"}
